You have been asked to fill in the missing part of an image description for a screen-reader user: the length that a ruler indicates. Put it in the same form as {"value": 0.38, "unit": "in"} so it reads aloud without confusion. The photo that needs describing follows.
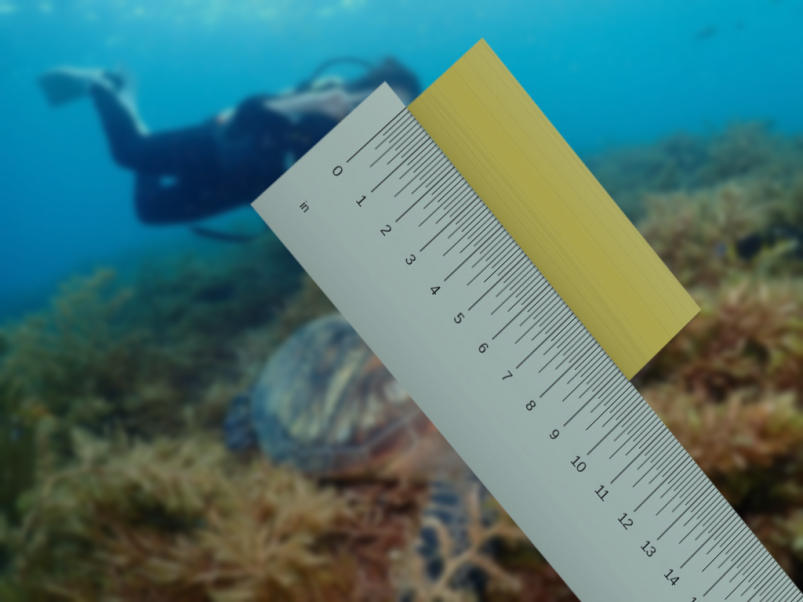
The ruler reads {"value": 9.375, "unit": "in"}
